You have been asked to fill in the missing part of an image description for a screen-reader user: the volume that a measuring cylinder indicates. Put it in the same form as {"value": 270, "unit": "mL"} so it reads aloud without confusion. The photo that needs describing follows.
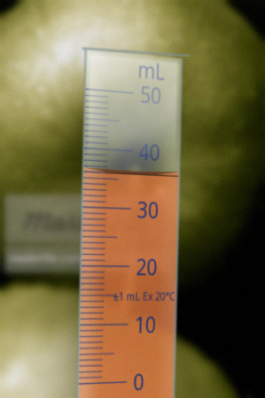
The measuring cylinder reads {"value": 36, "unit": "mL"}
